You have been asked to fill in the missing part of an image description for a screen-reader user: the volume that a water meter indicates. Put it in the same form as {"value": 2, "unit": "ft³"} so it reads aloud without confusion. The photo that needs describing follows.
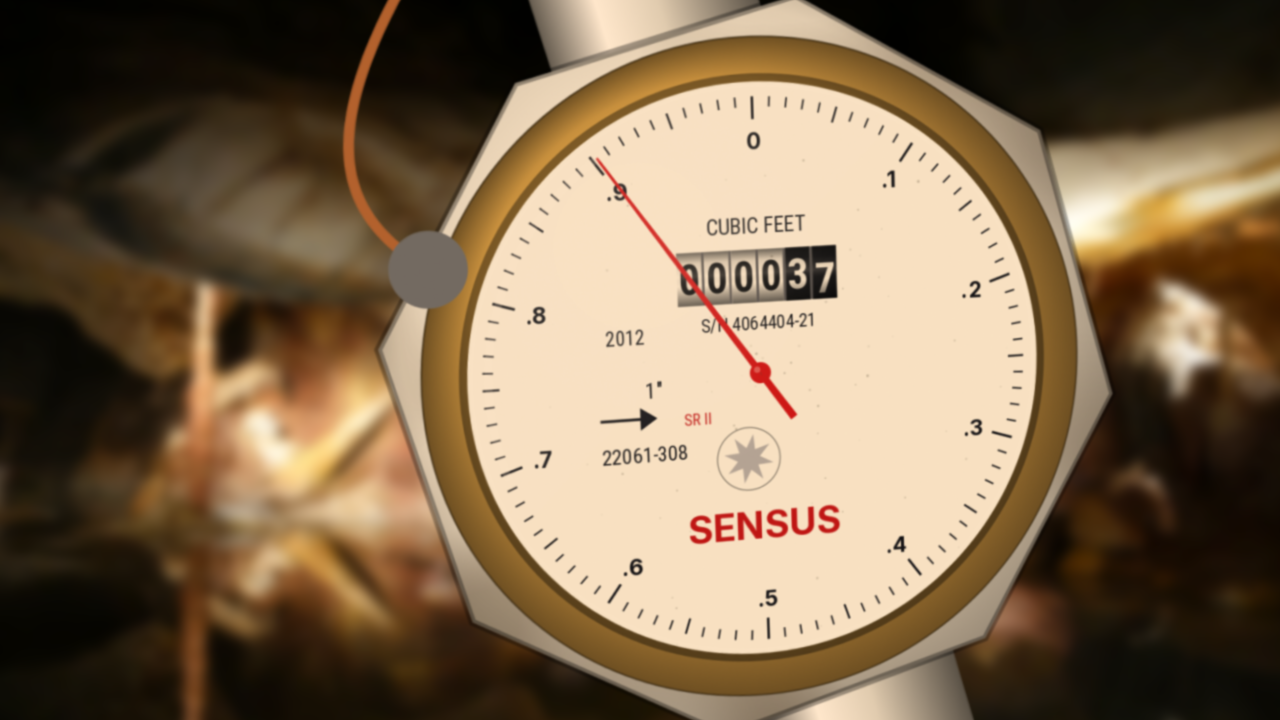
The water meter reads {"value": 36.90, "unit": "ft³"}
